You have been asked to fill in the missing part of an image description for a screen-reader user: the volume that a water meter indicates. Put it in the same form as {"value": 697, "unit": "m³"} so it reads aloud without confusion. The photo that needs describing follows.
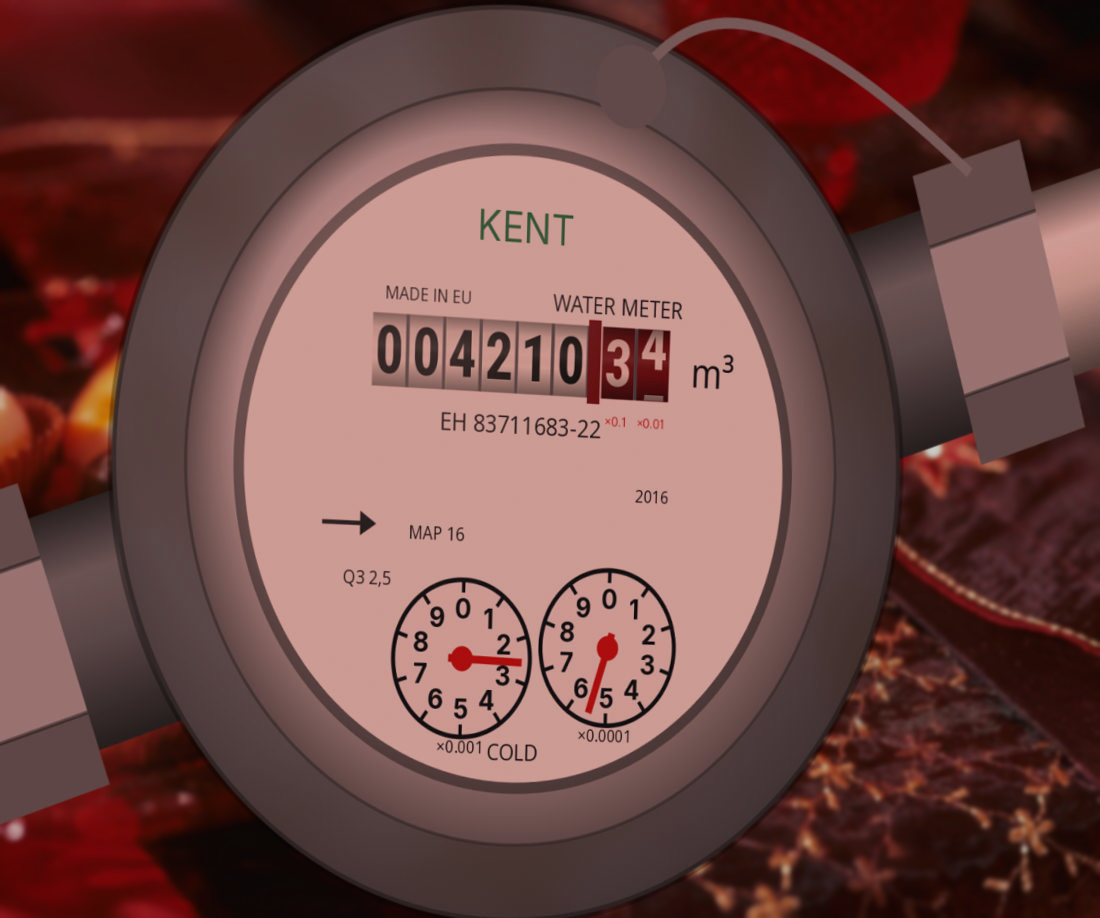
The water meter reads {"value": 4210.3425, "unit": "m³"}
